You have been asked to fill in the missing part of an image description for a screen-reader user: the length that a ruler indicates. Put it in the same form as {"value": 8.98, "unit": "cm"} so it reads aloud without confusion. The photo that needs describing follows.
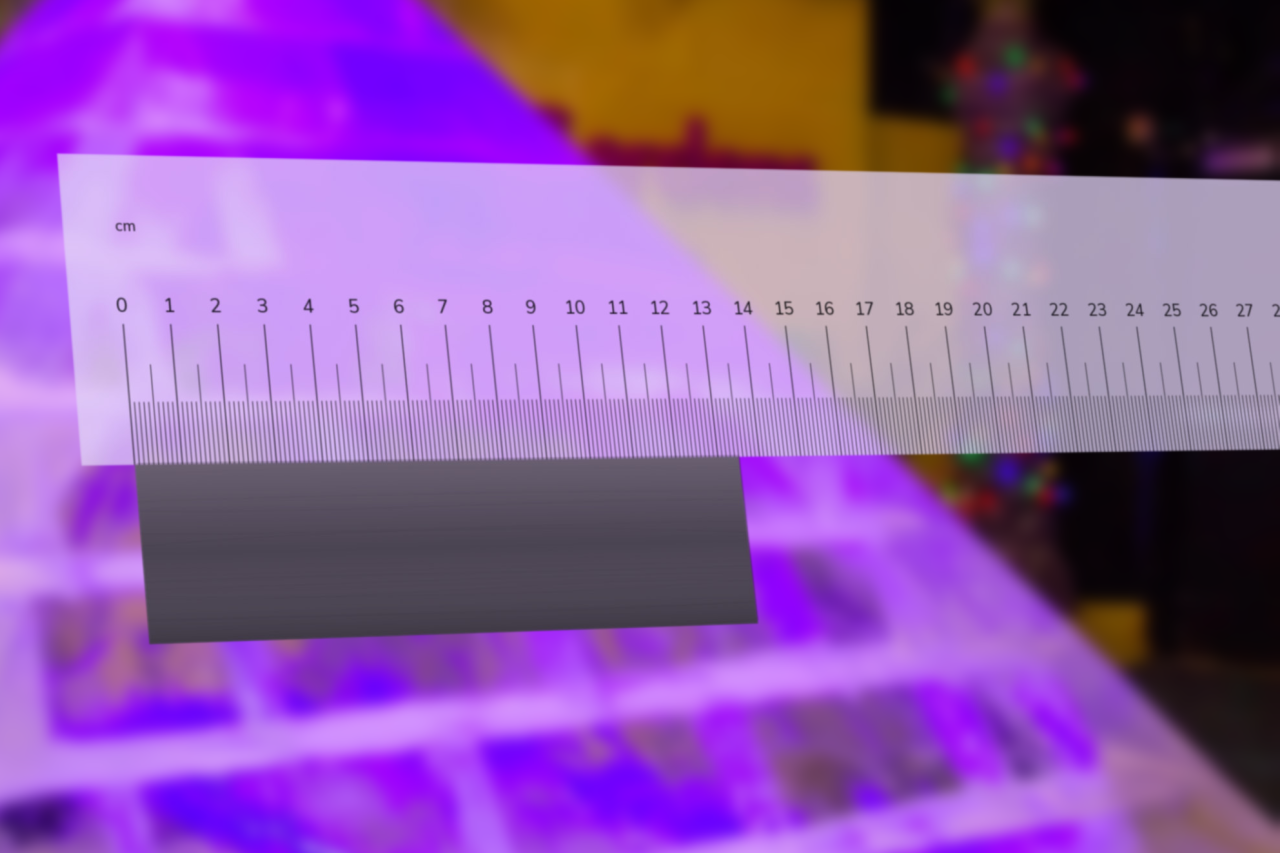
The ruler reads {"value": 13.5, "unit": "cm"}
